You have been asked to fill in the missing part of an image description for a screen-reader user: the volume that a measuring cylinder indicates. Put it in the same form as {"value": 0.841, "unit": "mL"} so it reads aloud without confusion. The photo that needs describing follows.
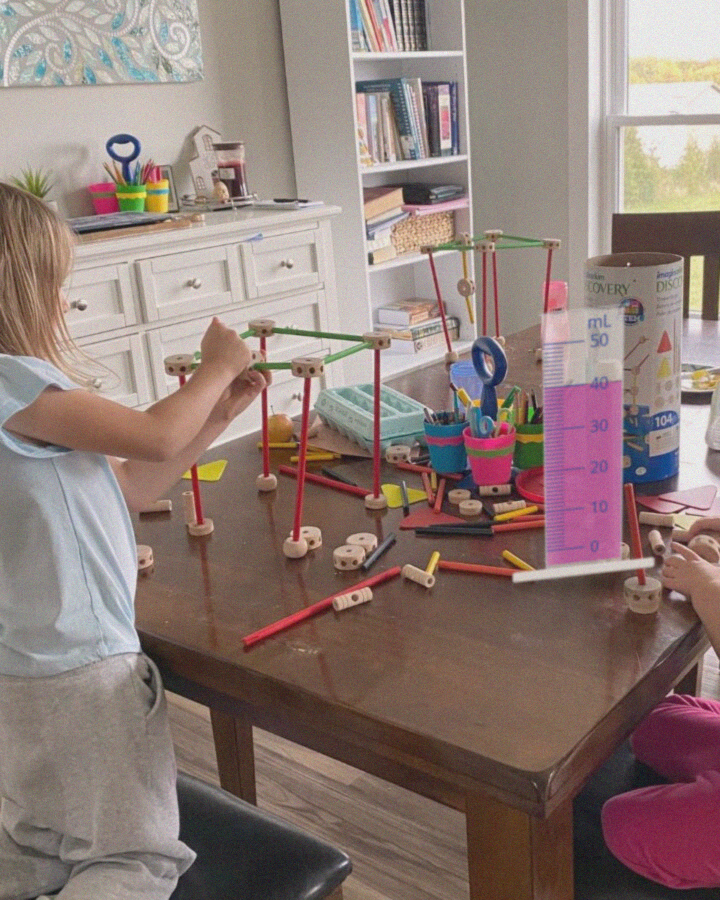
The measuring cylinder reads {"value": 40, "unit": "mL"}
